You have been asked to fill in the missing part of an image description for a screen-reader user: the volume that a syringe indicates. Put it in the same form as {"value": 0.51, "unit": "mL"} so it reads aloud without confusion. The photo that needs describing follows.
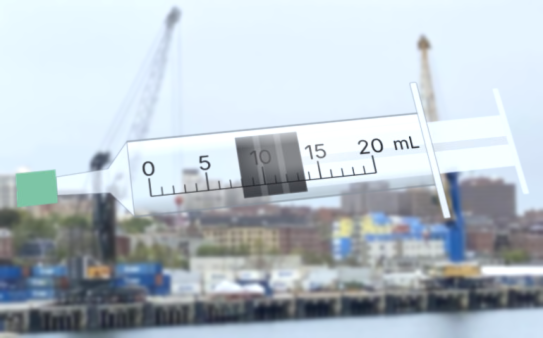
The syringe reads {"value": 8, "unit": "mL"}
